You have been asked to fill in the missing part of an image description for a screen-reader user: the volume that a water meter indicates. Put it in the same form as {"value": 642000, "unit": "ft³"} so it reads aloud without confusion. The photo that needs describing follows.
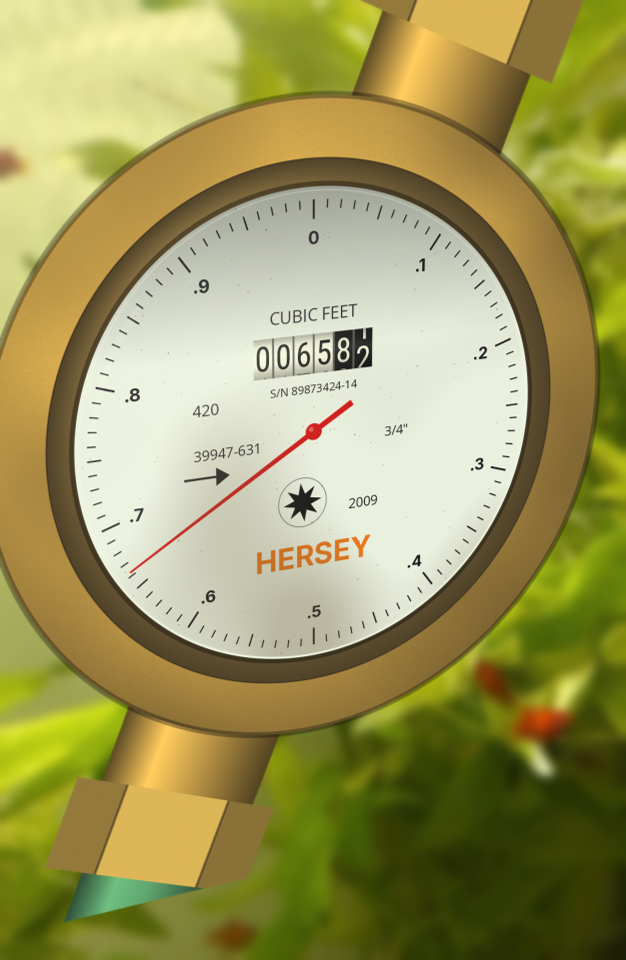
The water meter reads {"value": 6581.66, "unit": "ft³"}
